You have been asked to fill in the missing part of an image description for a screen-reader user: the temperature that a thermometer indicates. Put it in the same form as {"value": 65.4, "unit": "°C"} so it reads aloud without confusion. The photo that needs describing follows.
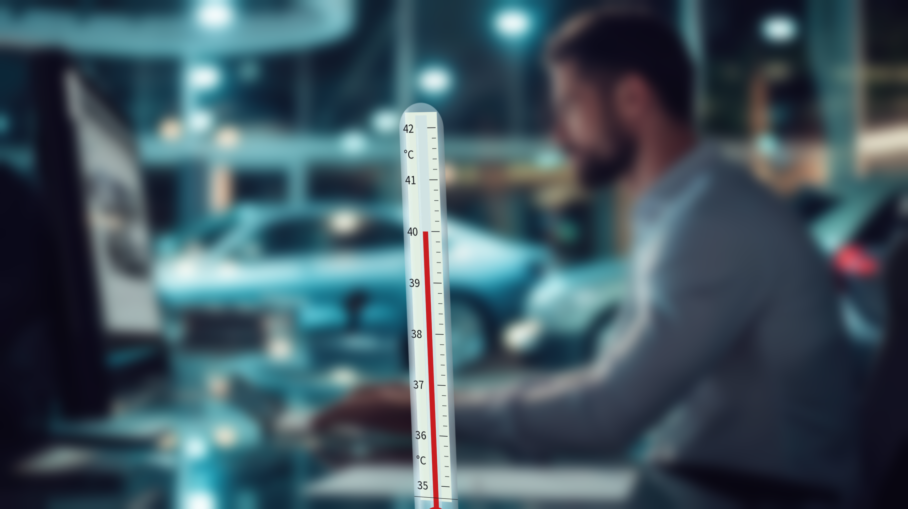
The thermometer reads {"value": 40, "unit": "°C"}
